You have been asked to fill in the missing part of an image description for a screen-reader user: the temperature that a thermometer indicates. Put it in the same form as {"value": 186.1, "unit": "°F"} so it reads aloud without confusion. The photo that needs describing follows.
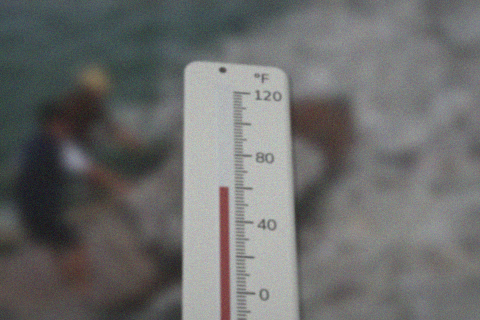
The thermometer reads {"value": 60, "unit": "°F"}
